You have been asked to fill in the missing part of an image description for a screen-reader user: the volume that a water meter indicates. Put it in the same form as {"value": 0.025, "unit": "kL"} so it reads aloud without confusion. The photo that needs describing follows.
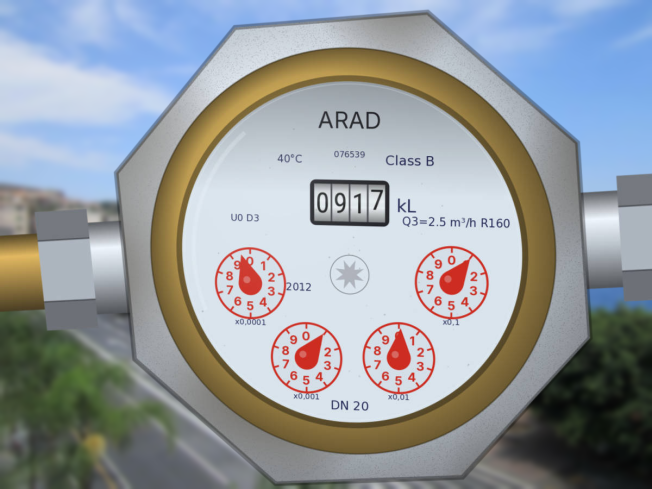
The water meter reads {"value": 917.1009, "unit": "kL"}
